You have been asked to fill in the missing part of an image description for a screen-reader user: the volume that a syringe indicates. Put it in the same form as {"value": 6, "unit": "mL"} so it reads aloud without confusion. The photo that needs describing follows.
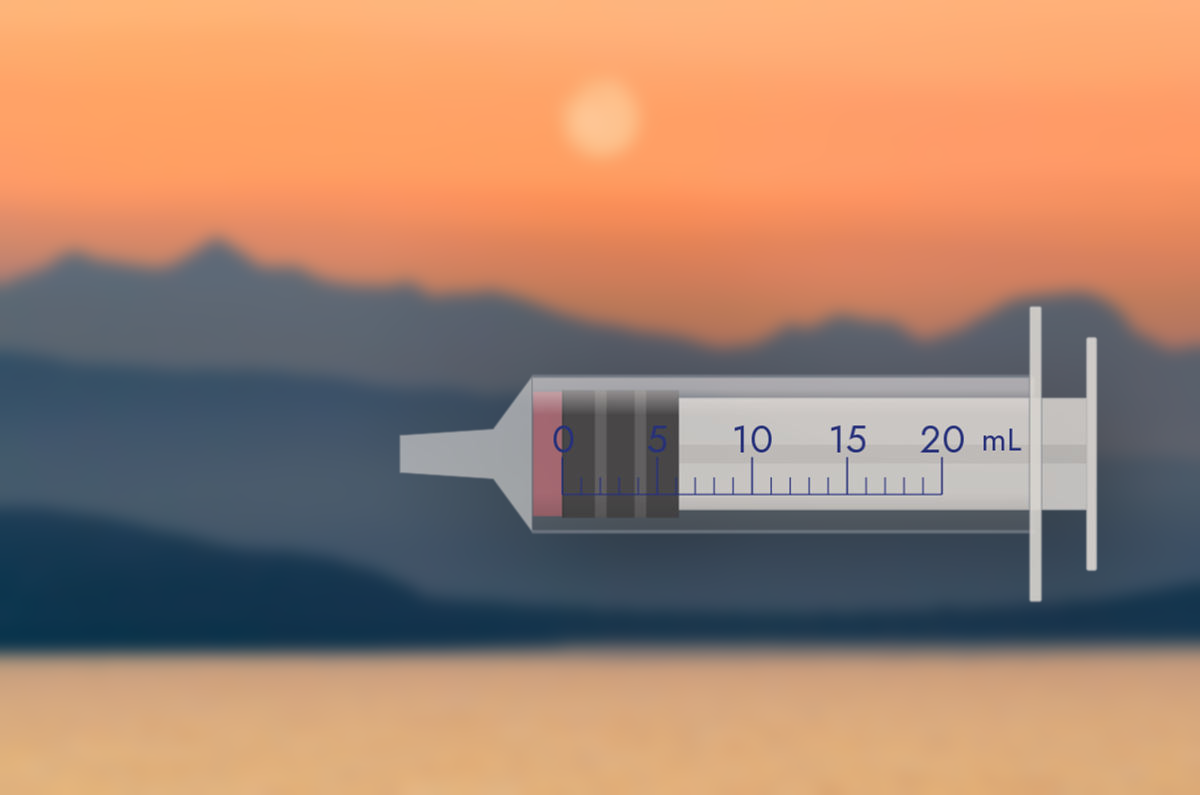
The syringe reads {"value": 0, "unit": "mL"}
